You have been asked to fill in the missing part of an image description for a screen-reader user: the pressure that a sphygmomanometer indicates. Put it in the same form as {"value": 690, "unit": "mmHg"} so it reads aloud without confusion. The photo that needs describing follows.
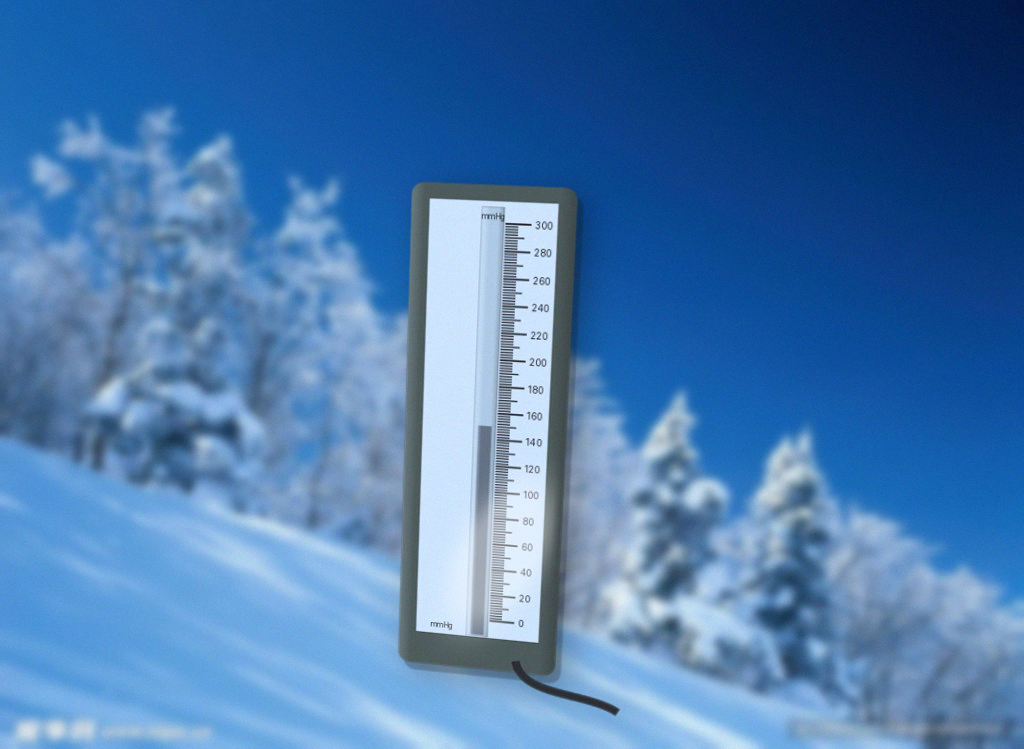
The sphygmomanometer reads {"value": 150, "unit": "mmHg"}
